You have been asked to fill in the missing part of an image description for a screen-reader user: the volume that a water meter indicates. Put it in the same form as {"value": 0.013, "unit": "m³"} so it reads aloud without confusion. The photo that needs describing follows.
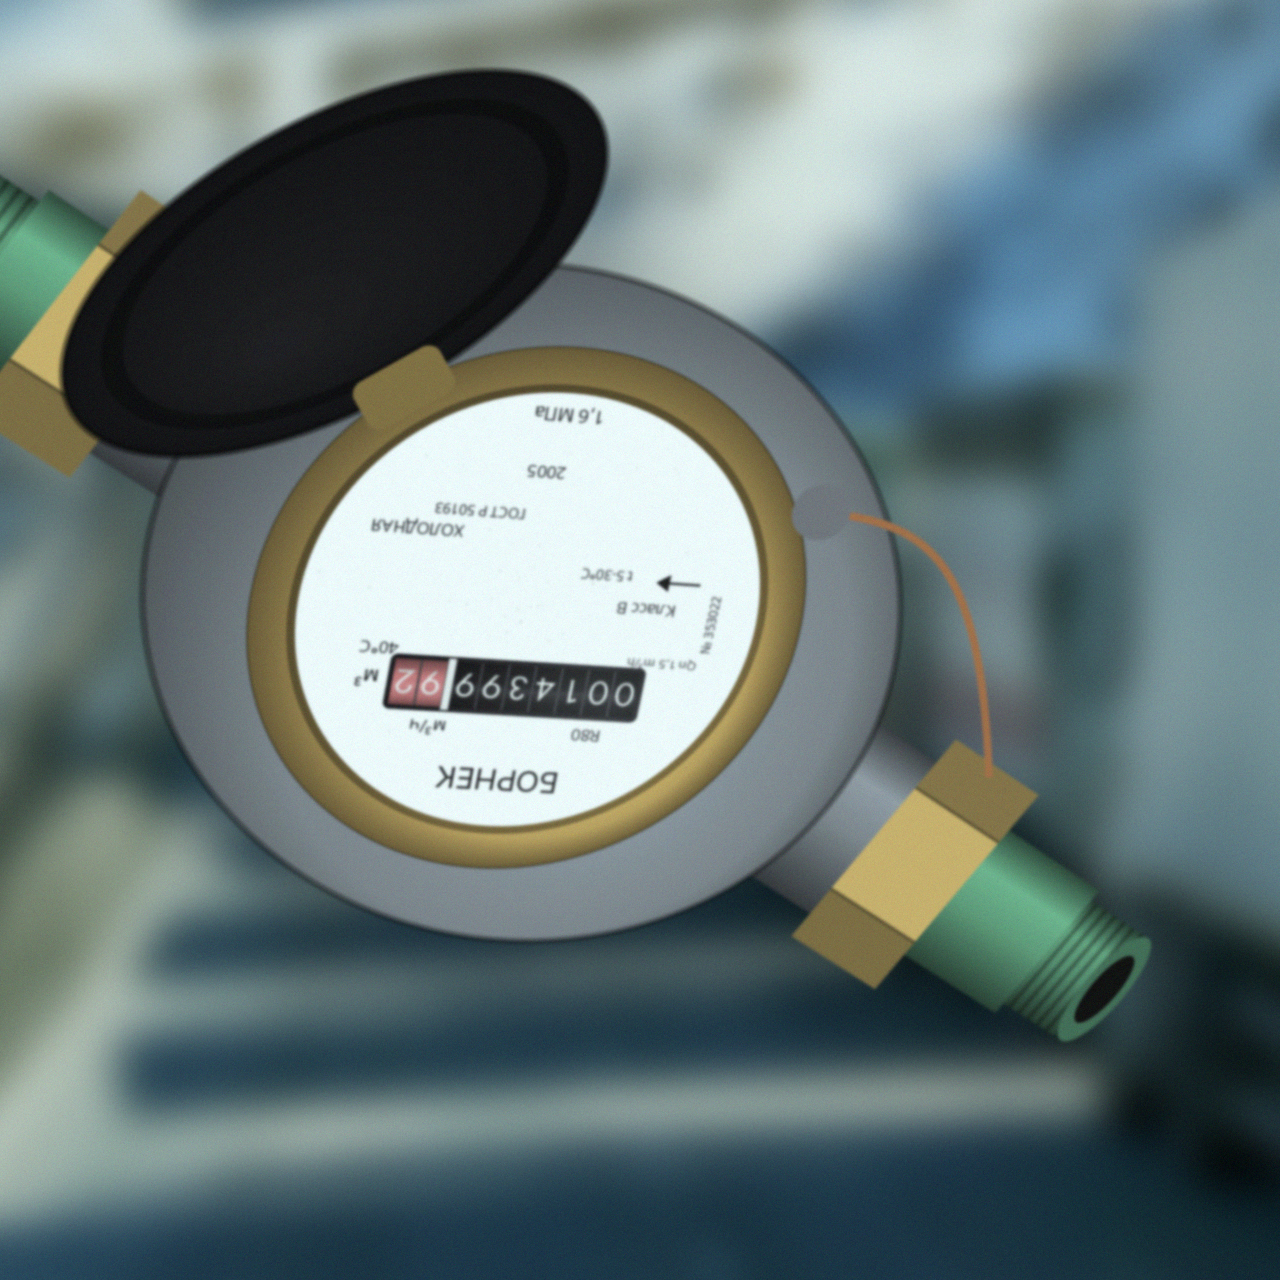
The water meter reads {"value": 14399.92, "unit": "m³"}
